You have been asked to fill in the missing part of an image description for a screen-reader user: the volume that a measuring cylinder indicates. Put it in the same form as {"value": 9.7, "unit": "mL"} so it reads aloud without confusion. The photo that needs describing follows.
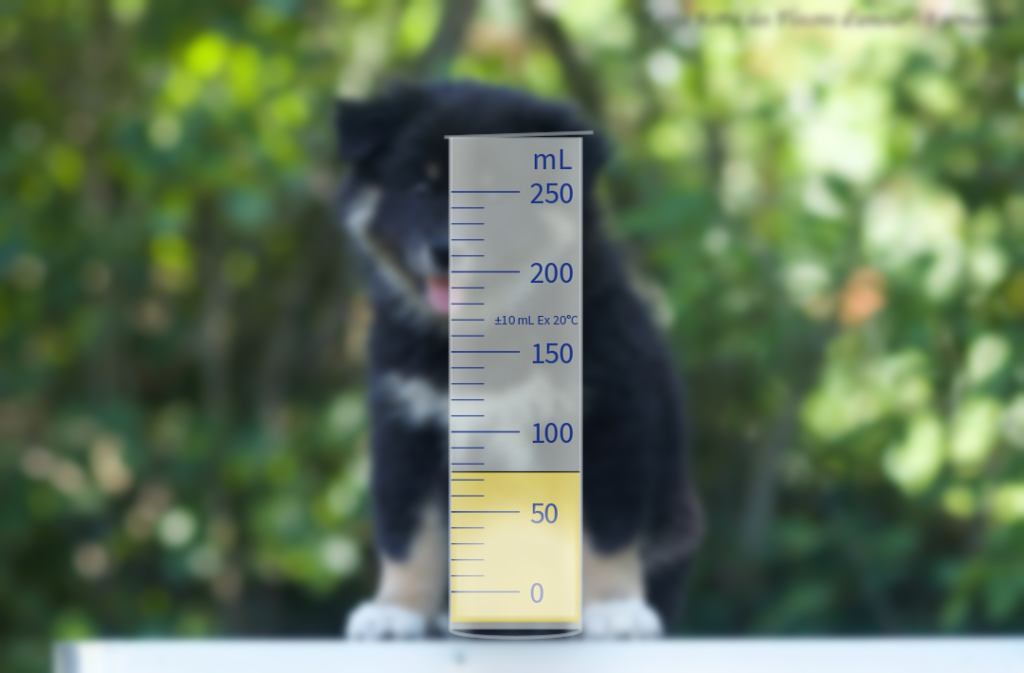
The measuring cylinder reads {"value": 75, "unit": "mL"}
